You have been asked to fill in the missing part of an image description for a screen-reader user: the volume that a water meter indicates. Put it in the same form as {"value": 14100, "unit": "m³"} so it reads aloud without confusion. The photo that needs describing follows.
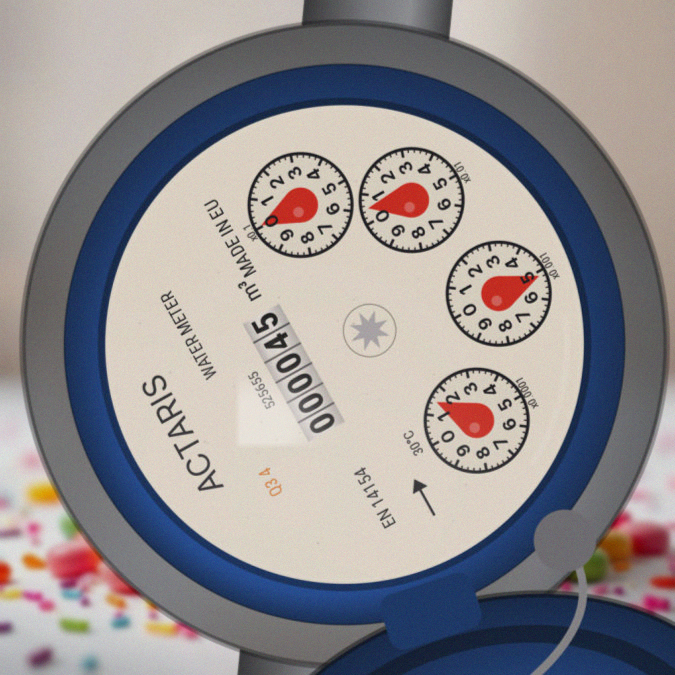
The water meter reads {"value": 45.0051, "unit": "m³"}
